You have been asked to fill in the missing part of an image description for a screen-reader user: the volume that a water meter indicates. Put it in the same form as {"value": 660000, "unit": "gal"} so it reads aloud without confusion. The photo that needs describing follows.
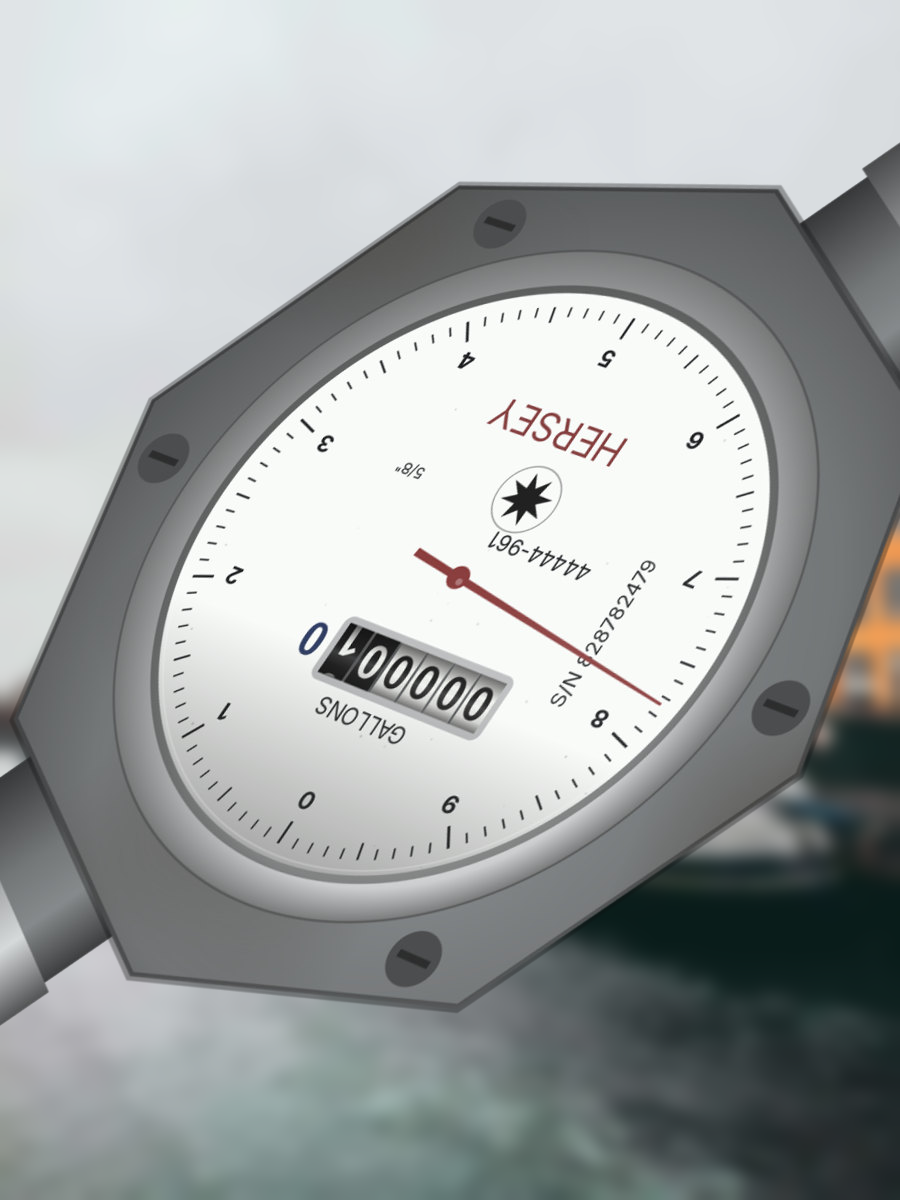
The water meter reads {"value": 7.7, "unit": "gal"}
